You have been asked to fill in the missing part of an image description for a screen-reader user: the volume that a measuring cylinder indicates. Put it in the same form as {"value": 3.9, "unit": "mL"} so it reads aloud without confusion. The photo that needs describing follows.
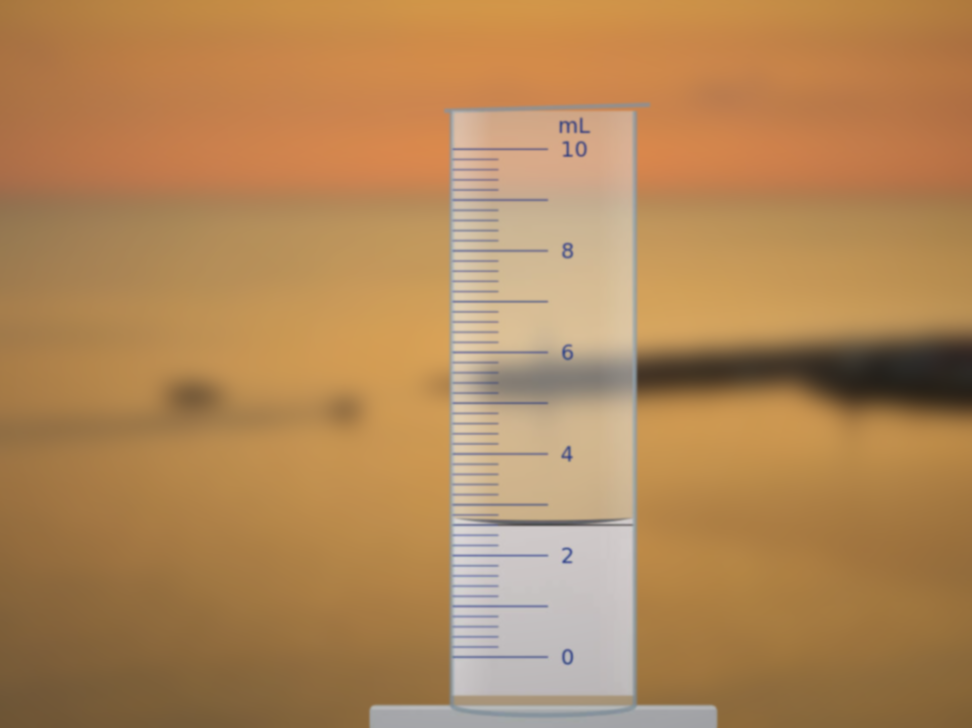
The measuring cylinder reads {"value": 2.6, "unit": "mL"}
